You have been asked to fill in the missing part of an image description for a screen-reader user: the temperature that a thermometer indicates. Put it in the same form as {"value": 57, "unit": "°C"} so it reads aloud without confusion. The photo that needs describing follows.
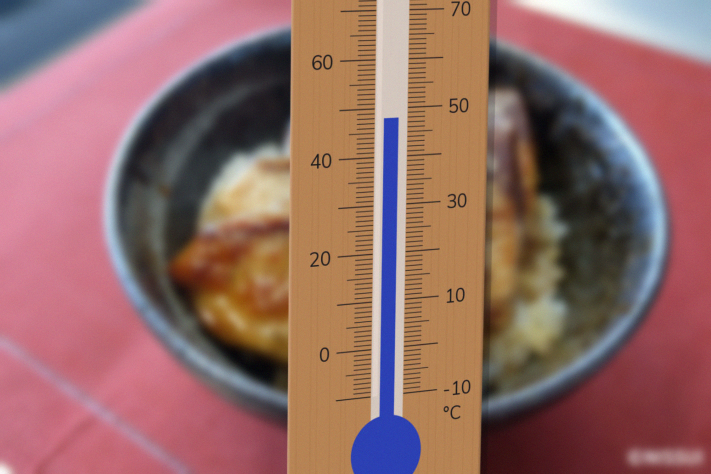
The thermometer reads {"value": 48, "unit": "°C"}
